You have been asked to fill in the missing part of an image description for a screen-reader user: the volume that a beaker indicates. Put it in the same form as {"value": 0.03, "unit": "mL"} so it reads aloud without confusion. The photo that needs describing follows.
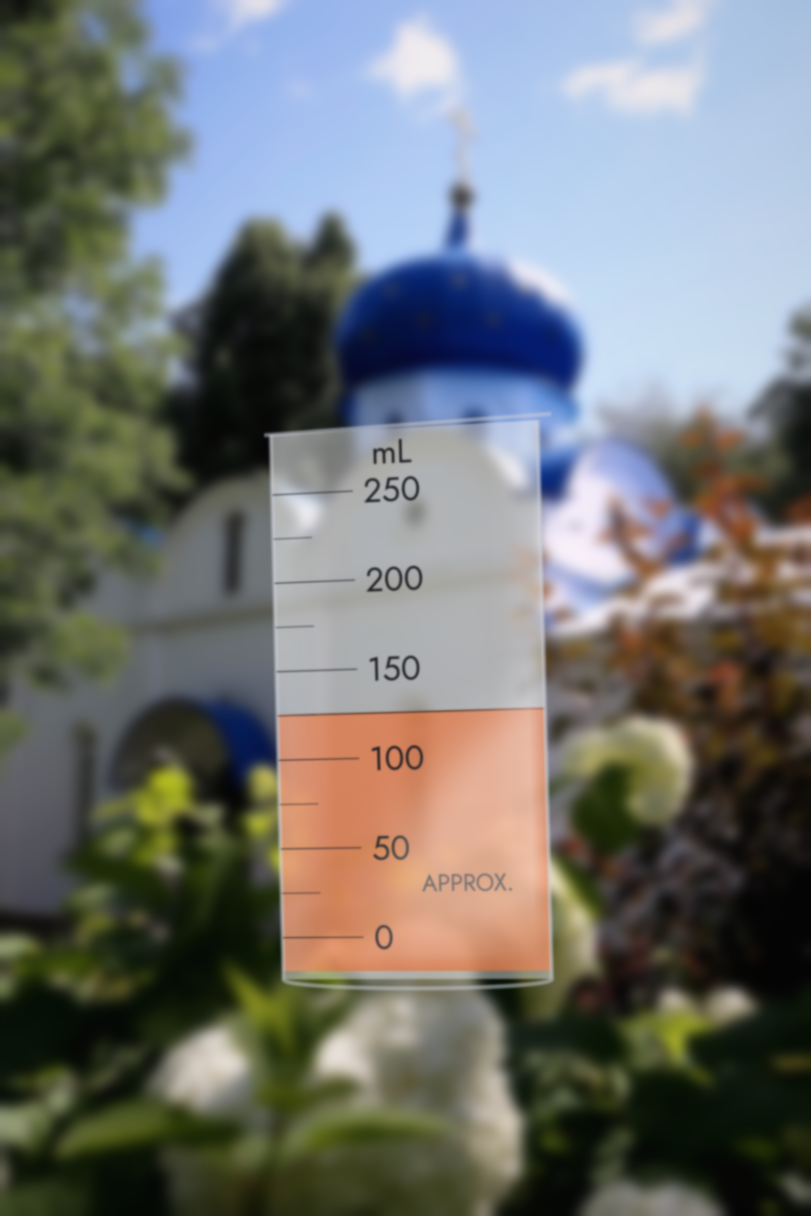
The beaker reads {"value": 125, "unit": "mL"}
